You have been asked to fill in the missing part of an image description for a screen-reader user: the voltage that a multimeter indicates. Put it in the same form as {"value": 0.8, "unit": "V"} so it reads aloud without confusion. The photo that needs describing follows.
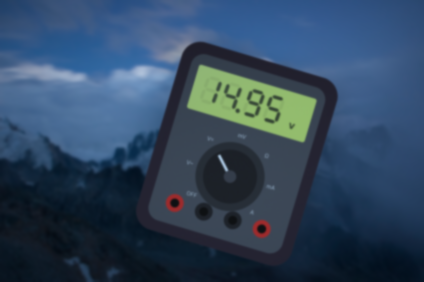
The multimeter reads {"value": 14.95, "unit": "V"}
